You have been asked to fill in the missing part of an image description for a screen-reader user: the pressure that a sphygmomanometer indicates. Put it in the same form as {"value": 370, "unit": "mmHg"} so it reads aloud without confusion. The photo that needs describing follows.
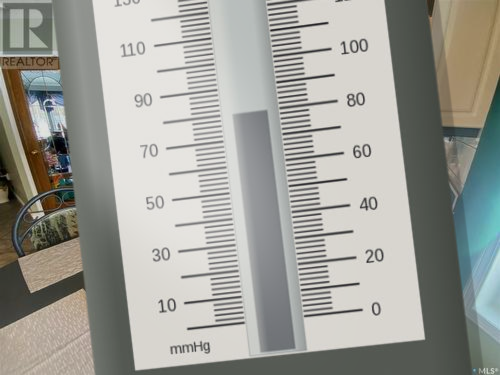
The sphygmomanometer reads {"value": 80, "unit": "mmHg"}
